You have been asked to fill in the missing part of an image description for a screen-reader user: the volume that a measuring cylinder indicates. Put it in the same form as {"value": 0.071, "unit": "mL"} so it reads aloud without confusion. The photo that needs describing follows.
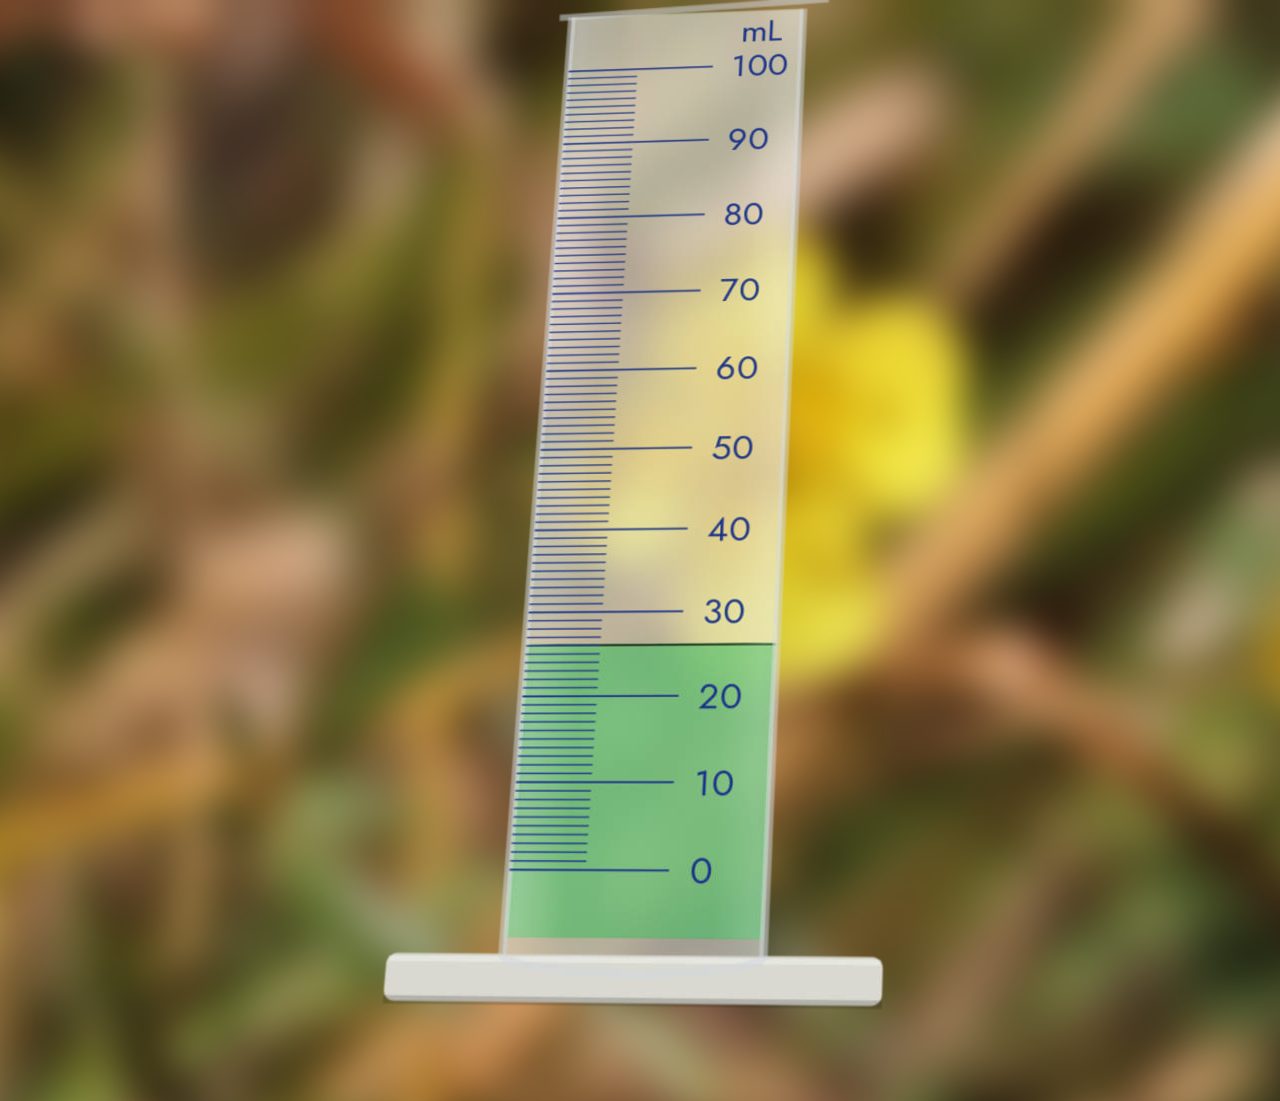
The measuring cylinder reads {"value": 26, "unit": "mL"}
